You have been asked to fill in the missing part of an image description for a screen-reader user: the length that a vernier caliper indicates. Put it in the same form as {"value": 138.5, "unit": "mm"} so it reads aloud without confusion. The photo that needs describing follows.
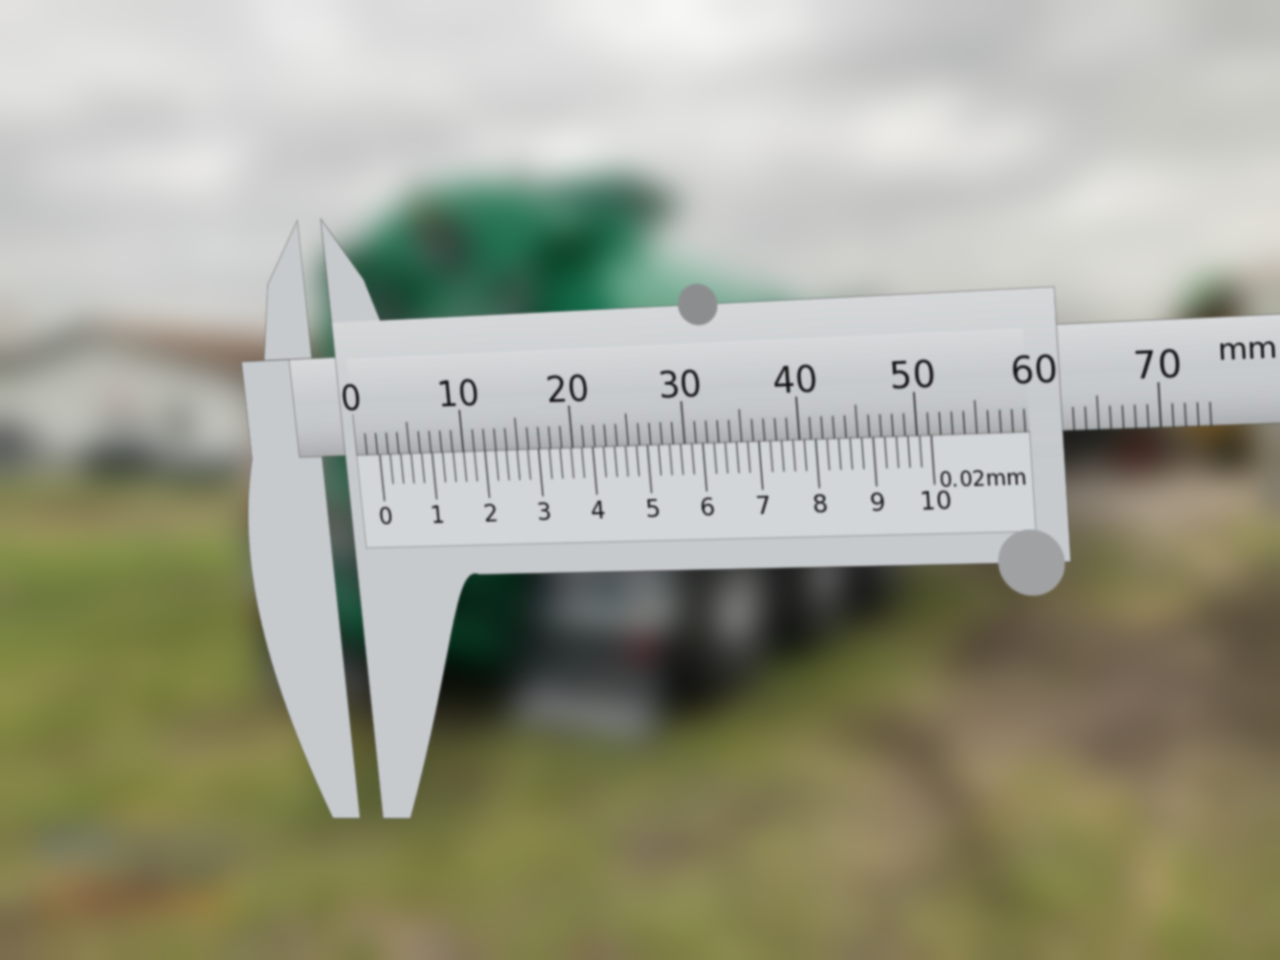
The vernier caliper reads {"value": 2.2, "unit": "mm"}
